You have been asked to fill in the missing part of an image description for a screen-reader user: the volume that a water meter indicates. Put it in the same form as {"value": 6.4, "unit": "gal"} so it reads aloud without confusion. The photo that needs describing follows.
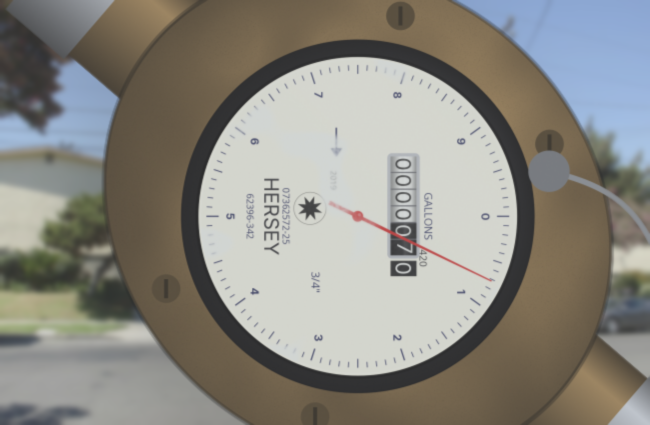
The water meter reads {"value": 70.7, "unit": "gal"}
